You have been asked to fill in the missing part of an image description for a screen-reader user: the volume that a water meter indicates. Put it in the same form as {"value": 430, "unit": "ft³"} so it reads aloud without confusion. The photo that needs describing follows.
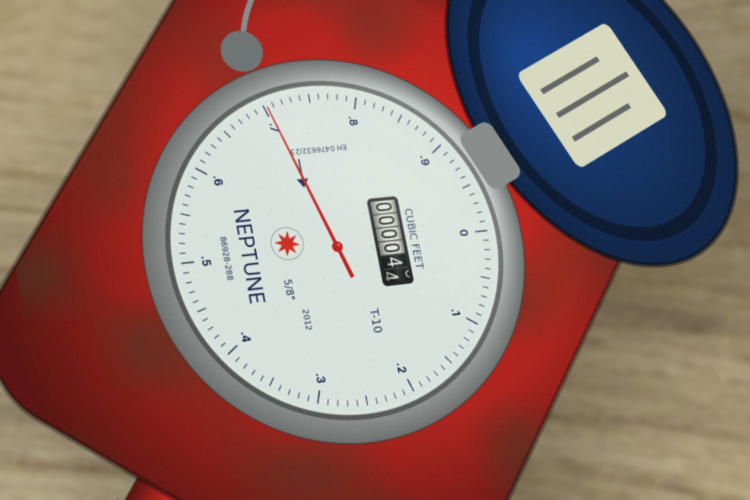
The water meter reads {"value": 43.70, "unit": "ft³"}
